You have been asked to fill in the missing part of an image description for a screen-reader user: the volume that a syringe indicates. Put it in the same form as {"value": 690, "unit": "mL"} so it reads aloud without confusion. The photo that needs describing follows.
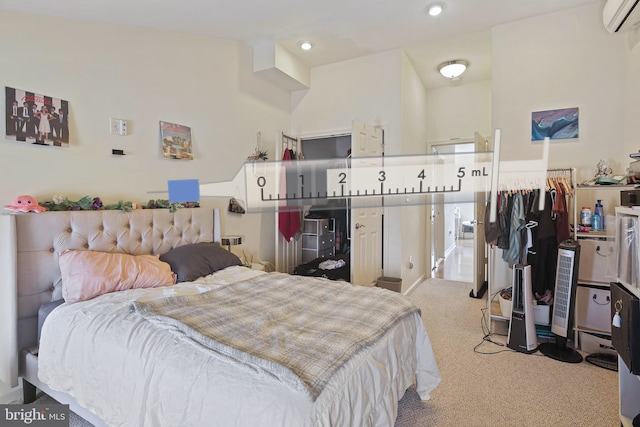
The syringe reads {"value": 0.6, "unit": "mL"}
